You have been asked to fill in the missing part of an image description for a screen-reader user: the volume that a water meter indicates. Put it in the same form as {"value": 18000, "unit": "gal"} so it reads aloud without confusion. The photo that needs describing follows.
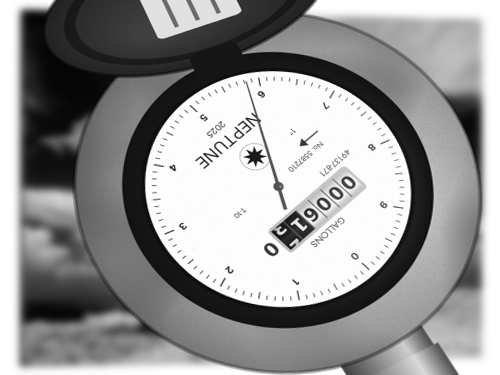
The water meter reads {"value": 6125.8, "unit": "gal"}
